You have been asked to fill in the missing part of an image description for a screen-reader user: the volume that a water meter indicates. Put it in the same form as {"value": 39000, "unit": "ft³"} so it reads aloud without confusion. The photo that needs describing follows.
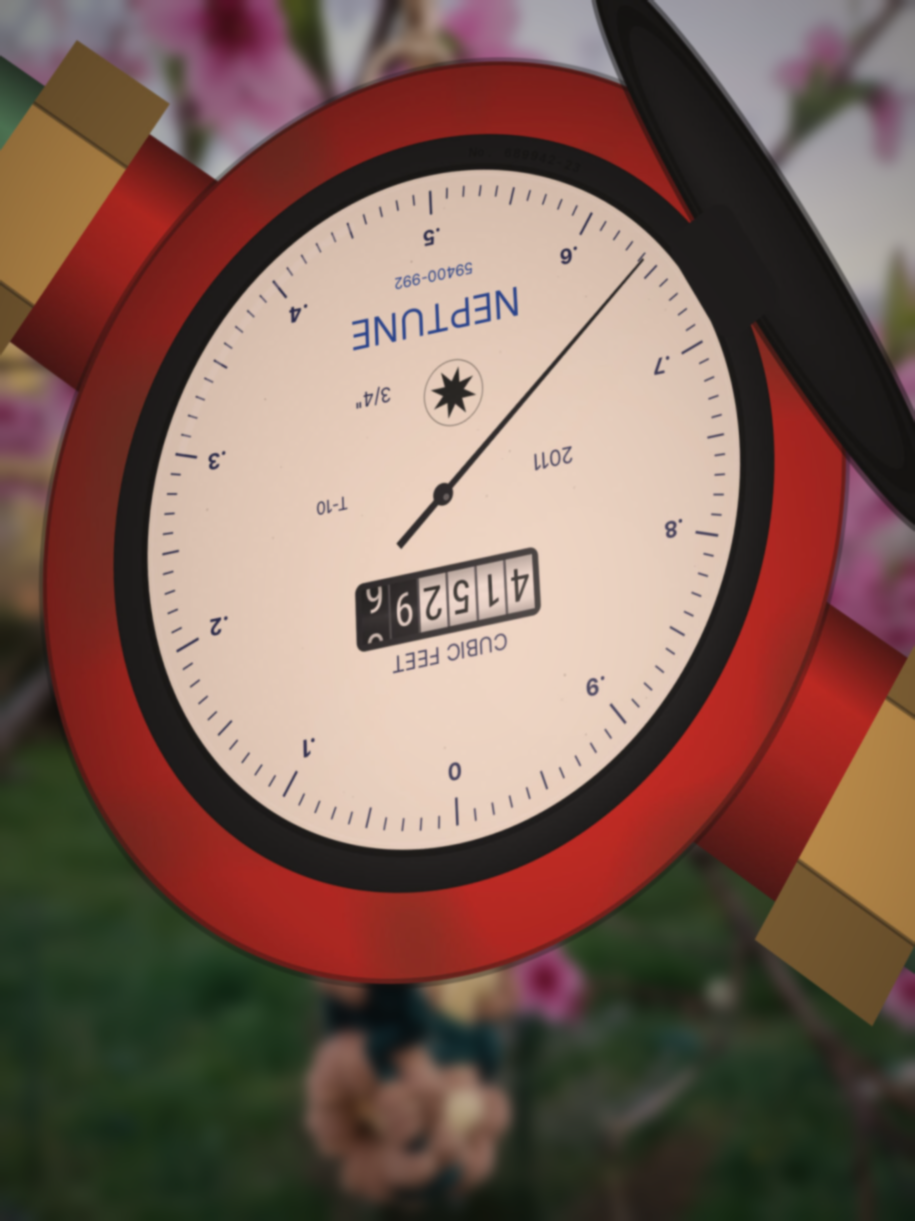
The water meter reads {"value": 415295.64, "unit": "ft³"}
